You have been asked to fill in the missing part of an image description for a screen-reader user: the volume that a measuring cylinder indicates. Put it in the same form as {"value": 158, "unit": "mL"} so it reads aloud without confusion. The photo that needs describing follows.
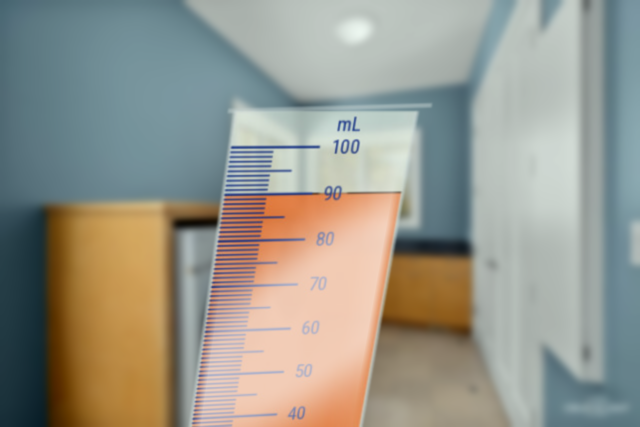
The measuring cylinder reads {"value": 90, "unit": "mL"}
